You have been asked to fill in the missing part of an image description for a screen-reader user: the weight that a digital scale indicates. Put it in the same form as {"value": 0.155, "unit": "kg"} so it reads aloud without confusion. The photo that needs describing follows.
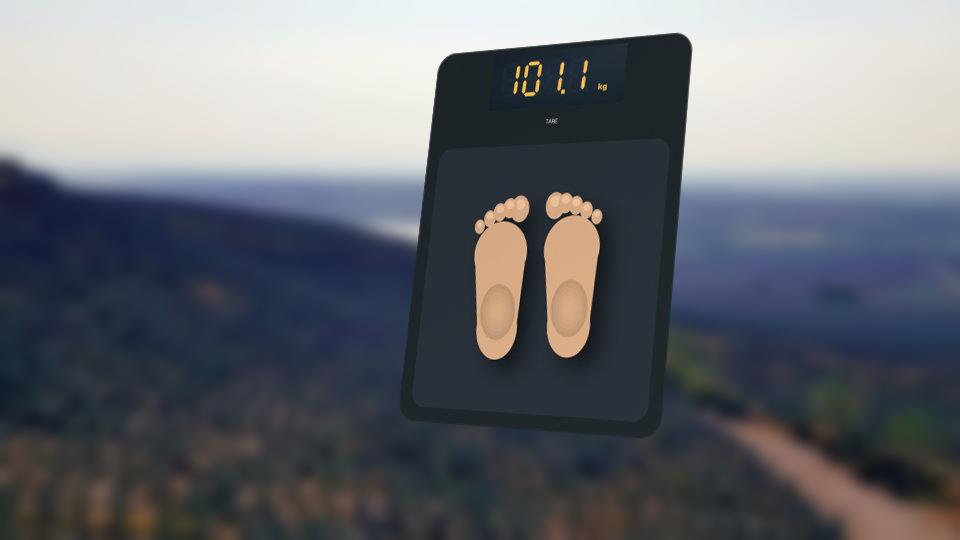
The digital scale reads {"value": 101.1, "unit": "kg"}
